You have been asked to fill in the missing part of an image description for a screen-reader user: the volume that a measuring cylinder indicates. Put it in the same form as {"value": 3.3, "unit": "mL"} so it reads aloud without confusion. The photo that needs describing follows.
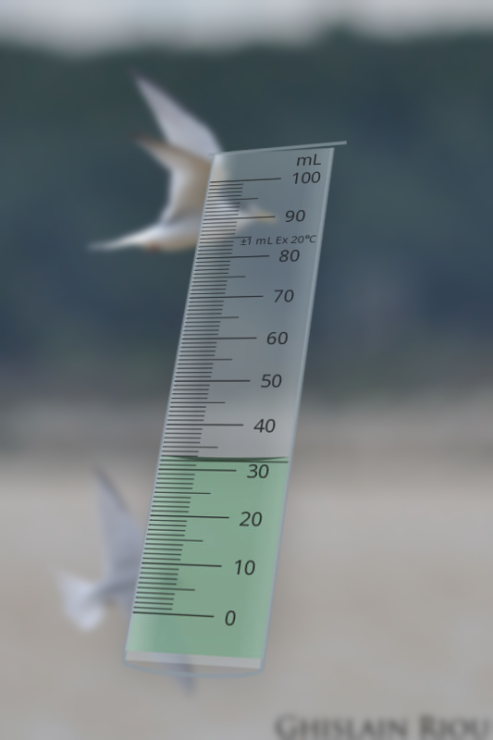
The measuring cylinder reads {"value": 32, "unit": "mL"}
